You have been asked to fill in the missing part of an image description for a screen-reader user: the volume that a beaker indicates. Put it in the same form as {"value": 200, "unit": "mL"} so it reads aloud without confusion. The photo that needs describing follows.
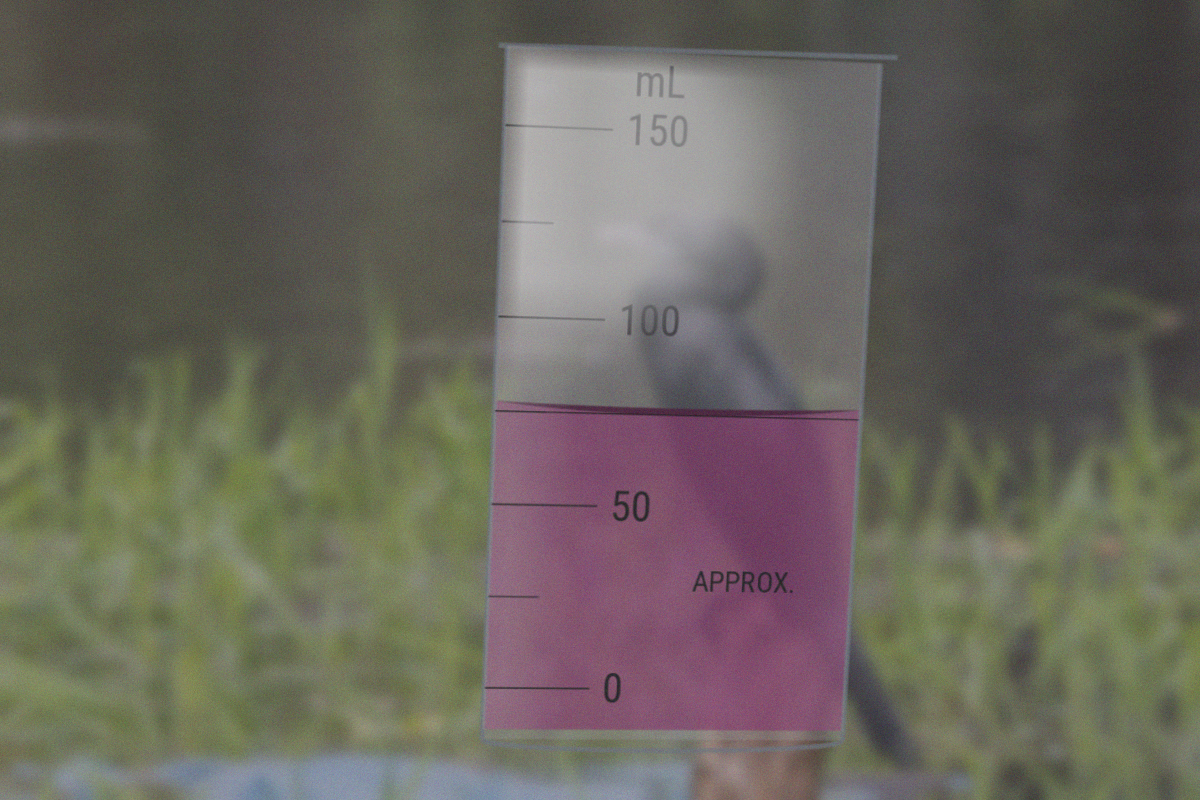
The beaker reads {"value": 75, "unit": "mL"}
